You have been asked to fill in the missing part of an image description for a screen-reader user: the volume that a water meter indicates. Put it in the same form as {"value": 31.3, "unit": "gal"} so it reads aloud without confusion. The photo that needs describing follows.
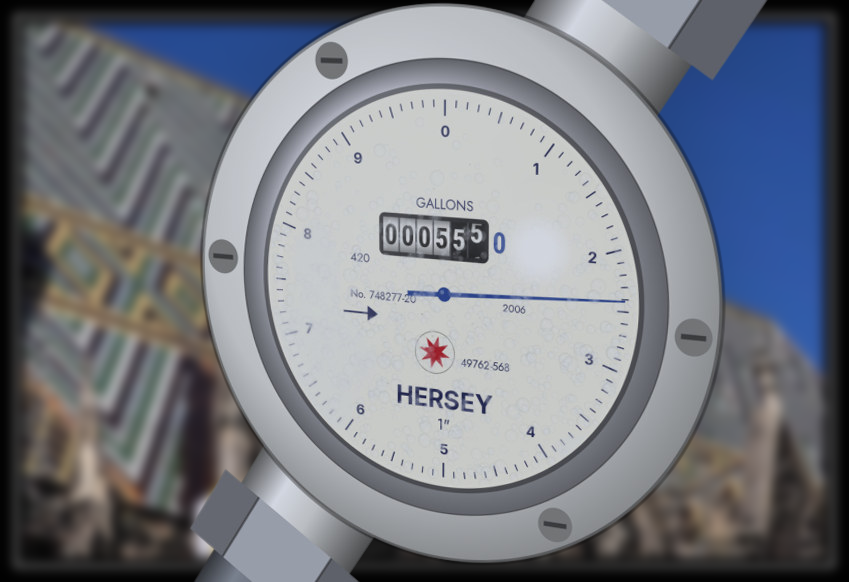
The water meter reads {"value": 5552.4, "unit": "gal"}
